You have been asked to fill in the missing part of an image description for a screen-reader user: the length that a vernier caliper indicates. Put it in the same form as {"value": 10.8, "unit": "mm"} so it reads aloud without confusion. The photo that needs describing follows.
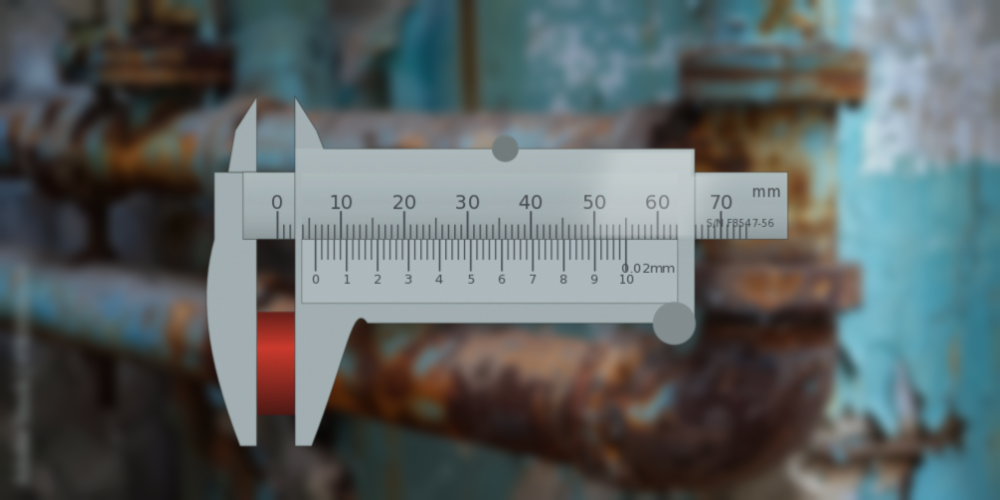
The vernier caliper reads {"value": 6.0, "unit": "mm"}
